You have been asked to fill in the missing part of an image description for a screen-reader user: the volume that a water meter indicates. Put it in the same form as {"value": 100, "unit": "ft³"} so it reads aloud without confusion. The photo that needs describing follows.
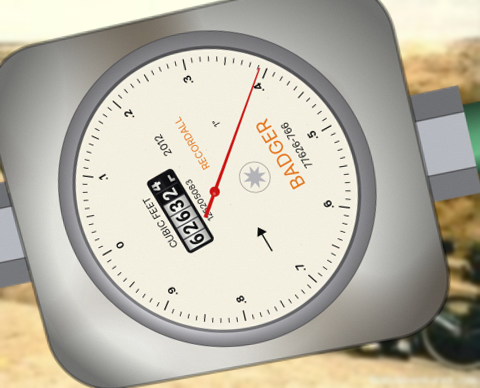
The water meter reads {"value": 626324.39, "unit": "ft³"}
